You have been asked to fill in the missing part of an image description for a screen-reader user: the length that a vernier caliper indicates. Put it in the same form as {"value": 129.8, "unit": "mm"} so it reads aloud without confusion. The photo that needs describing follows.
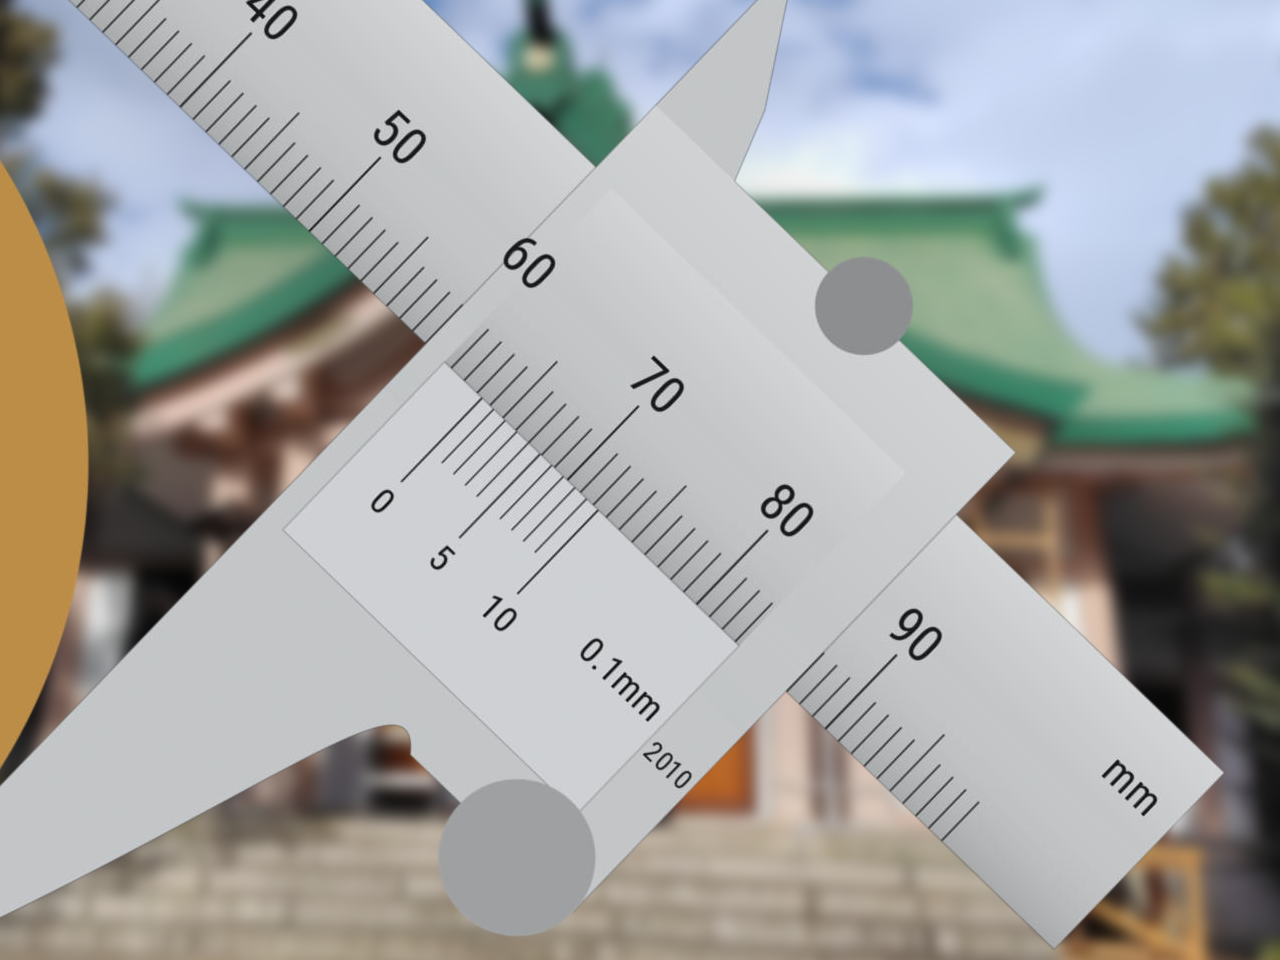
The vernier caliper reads {"value": 63.4, "unit": "mm"}
